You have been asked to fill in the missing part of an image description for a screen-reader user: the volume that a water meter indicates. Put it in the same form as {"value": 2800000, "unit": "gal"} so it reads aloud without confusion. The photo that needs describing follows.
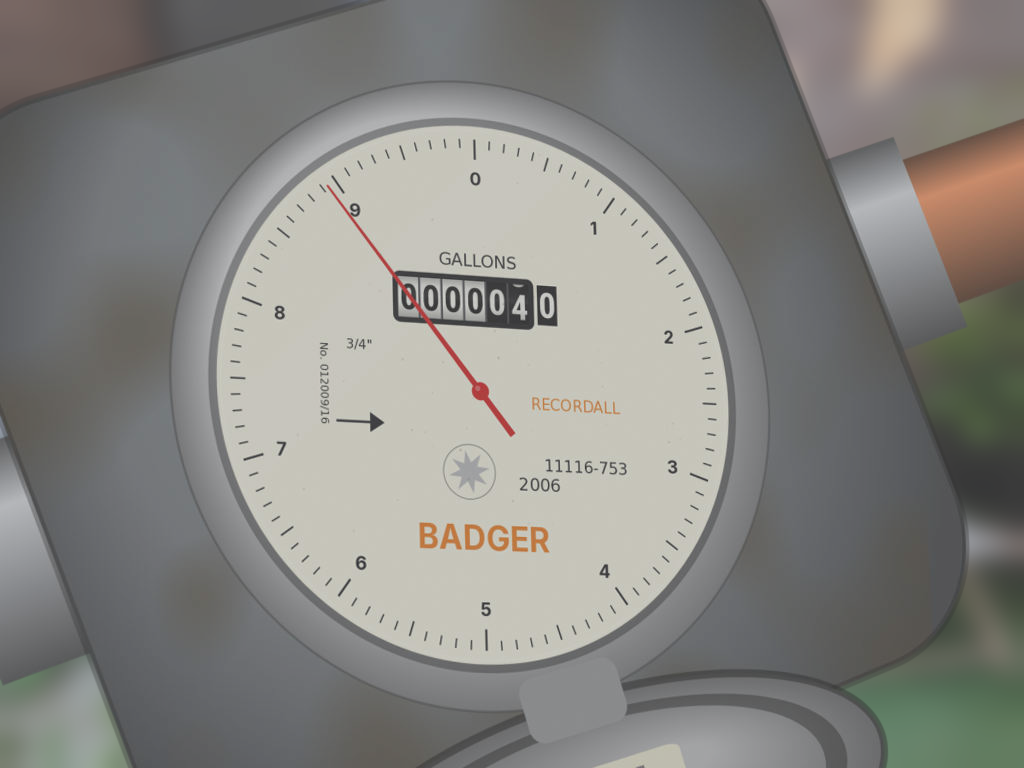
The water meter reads {"value": 38.9, "unit": "gal"}
